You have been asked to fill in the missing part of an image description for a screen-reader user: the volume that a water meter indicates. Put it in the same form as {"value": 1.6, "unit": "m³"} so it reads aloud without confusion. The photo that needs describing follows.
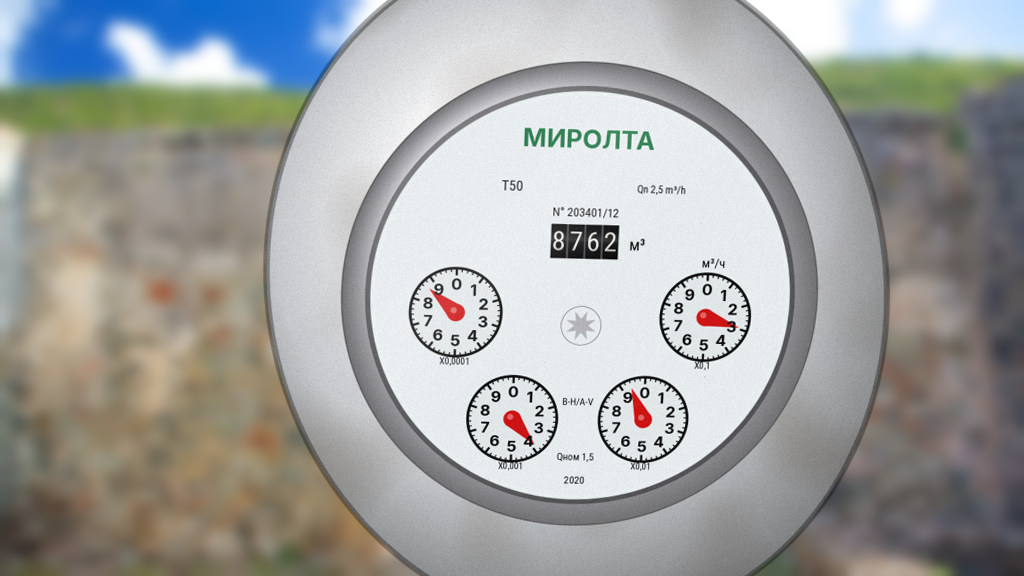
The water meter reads {"value": 8762.2938, "unit": "m³"}
